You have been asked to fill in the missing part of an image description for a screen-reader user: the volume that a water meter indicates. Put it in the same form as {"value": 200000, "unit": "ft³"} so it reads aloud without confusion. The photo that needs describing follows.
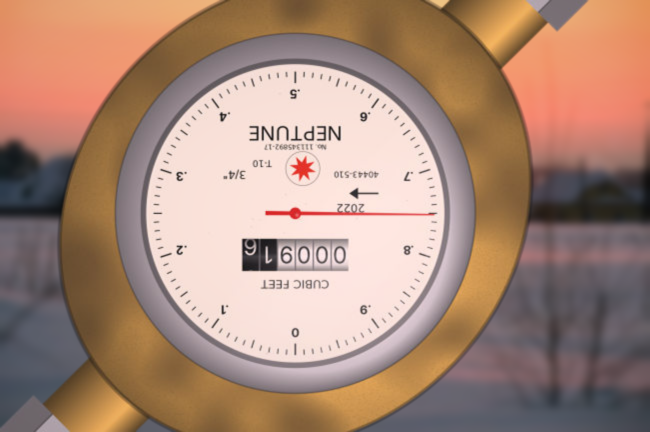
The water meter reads {"value": 915.75, "unit": "ft³"}
